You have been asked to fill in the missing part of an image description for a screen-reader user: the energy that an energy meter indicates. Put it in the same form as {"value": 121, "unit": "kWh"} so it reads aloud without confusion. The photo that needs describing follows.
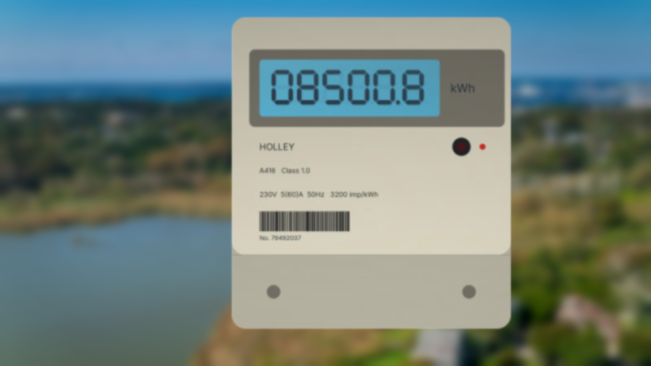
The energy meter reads {"value": 8500.8, "unit": "kWh"}
